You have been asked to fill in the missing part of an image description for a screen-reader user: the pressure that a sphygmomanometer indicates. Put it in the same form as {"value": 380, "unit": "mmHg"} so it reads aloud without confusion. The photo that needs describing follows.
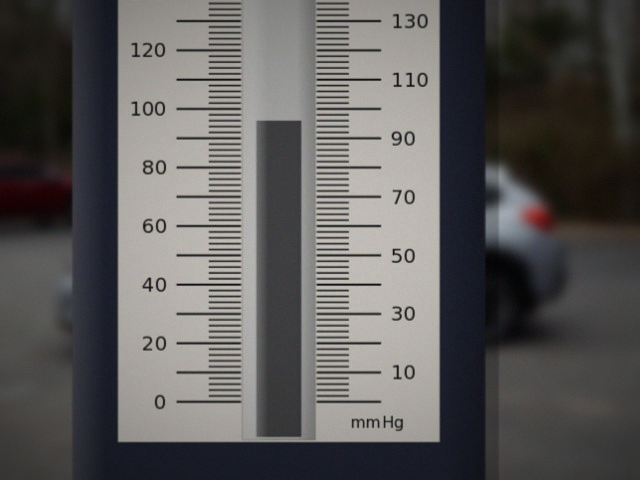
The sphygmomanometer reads {"value": 96, "unit": "mmHg"}
